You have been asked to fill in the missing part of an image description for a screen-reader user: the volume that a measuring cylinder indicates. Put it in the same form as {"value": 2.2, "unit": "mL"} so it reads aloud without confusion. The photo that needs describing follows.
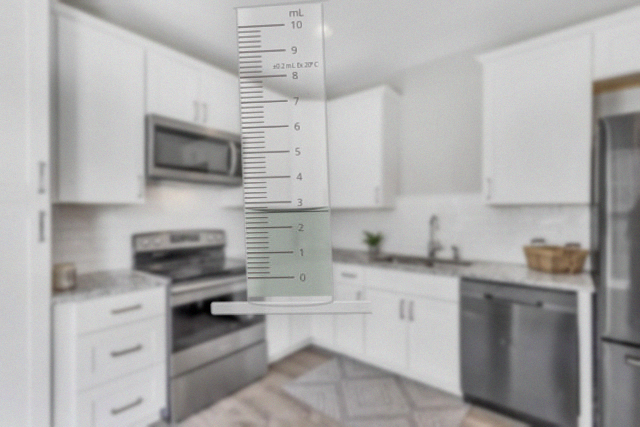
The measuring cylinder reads {"value": 2.6, "unit": "mL"}
